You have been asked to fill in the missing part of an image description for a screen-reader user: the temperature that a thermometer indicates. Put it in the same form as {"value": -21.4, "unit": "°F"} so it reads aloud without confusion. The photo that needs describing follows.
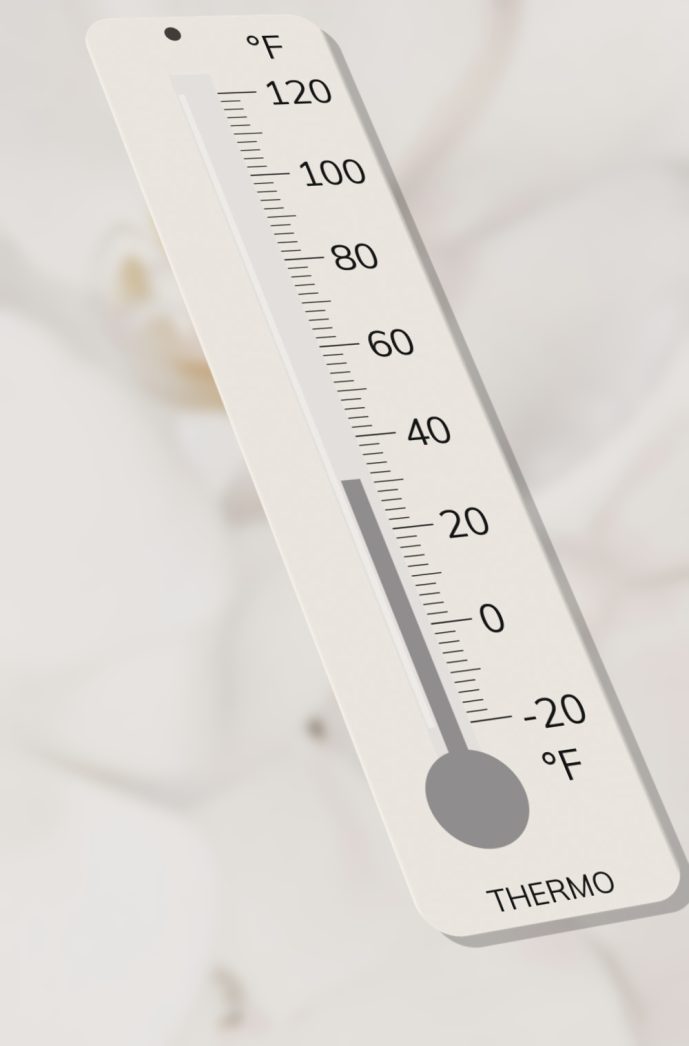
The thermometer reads {"value": 31, "unit": "°F"}
